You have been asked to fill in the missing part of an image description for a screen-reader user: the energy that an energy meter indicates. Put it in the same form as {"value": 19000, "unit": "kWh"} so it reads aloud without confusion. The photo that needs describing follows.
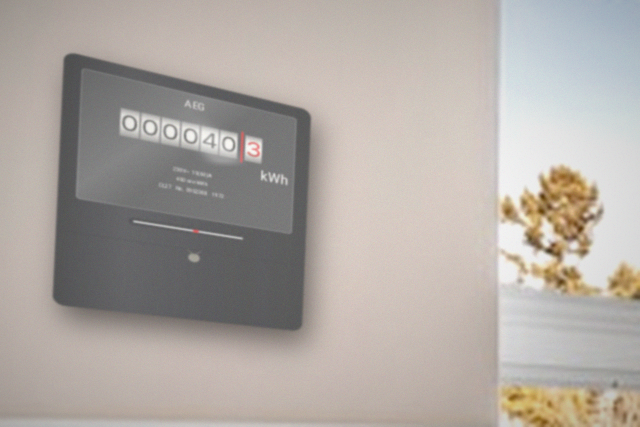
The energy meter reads {"value": 40.3, "unit": "kWh"}
